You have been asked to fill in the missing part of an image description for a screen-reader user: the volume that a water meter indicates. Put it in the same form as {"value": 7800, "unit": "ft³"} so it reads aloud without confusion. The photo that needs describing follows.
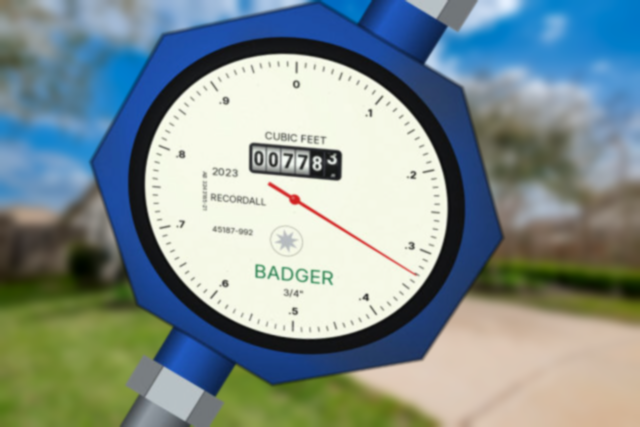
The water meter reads {"value": 7783.33, "unit": "ft³"}
